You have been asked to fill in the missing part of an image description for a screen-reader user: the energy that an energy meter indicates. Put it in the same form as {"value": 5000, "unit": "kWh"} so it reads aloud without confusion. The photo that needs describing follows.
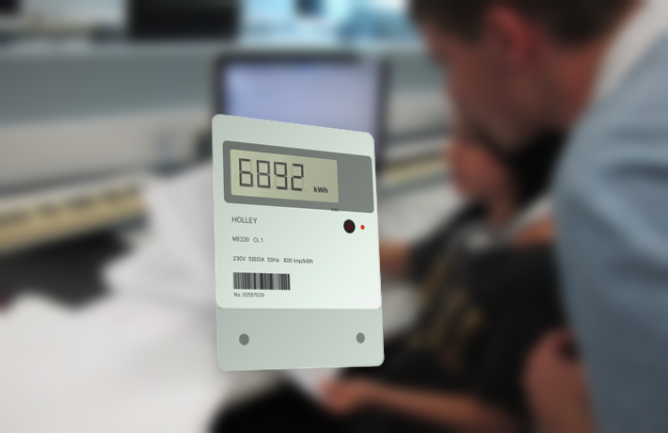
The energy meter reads {"value": 6892, "unit": "kWh"}
